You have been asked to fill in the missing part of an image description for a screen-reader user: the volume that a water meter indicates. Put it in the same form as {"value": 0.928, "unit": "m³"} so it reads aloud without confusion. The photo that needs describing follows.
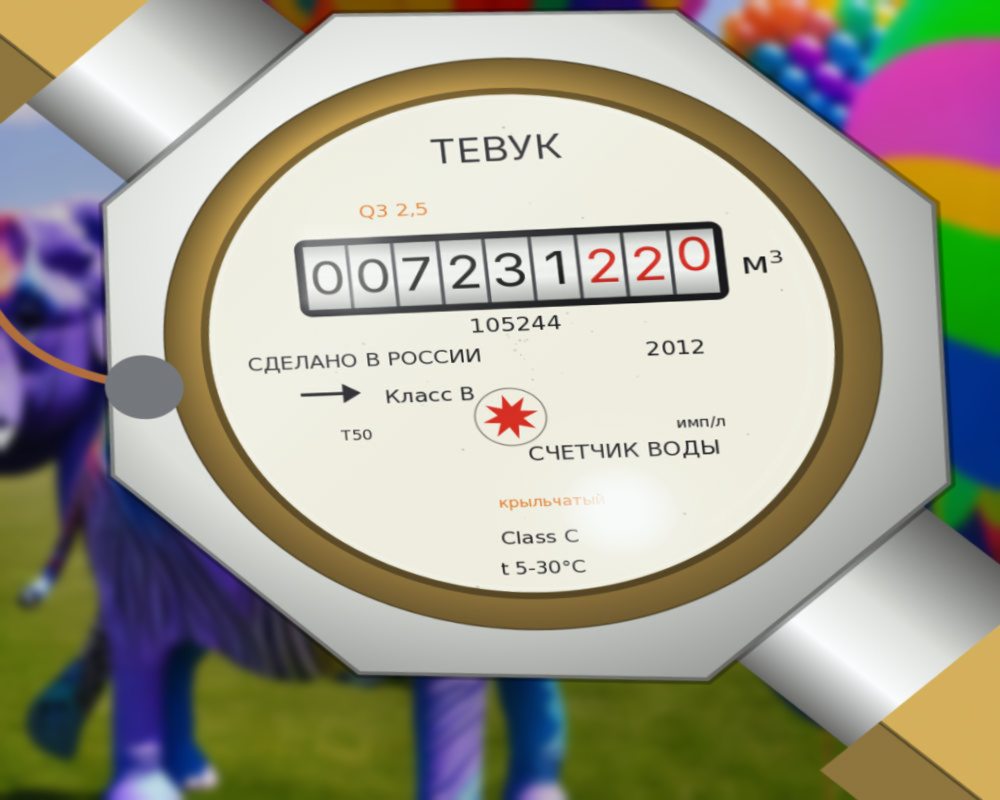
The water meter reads {"value": 7231.220, "unit": "m³"}
